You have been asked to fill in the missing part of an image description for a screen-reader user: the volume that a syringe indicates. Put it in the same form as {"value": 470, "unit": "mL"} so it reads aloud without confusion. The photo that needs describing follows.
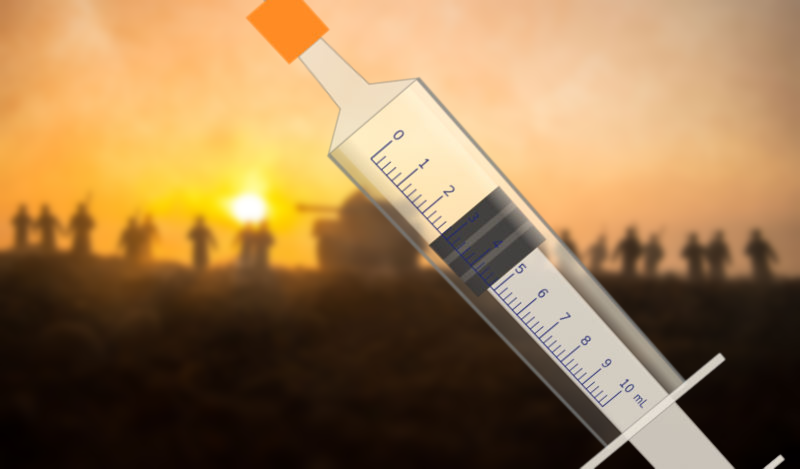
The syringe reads {"value": 2.8, "unit": "mL"}
